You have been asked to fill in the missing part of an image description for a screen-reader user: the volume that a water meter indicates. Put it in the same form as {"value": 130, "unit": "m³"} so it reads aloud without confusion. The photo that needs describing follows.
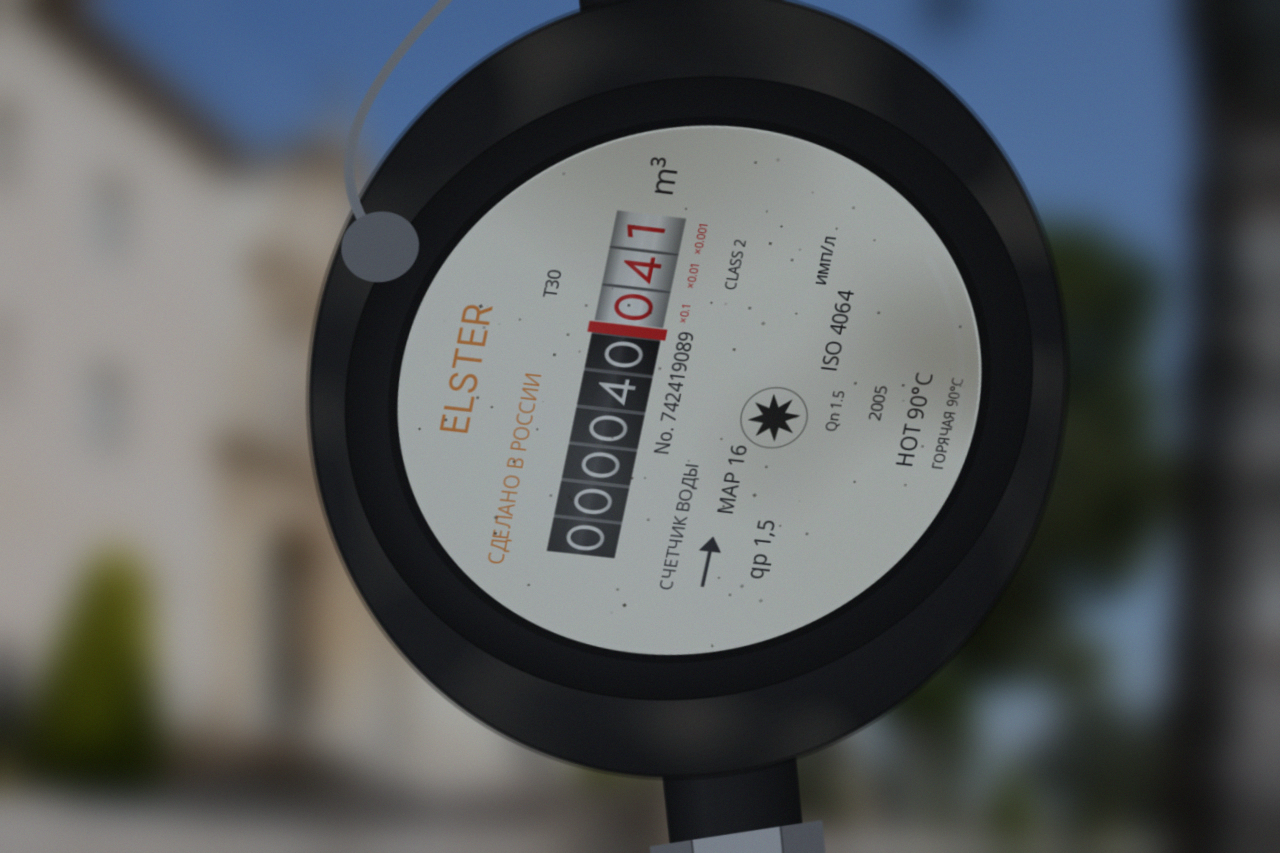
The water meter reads {"value": 40.041, "unit": "m³"}
